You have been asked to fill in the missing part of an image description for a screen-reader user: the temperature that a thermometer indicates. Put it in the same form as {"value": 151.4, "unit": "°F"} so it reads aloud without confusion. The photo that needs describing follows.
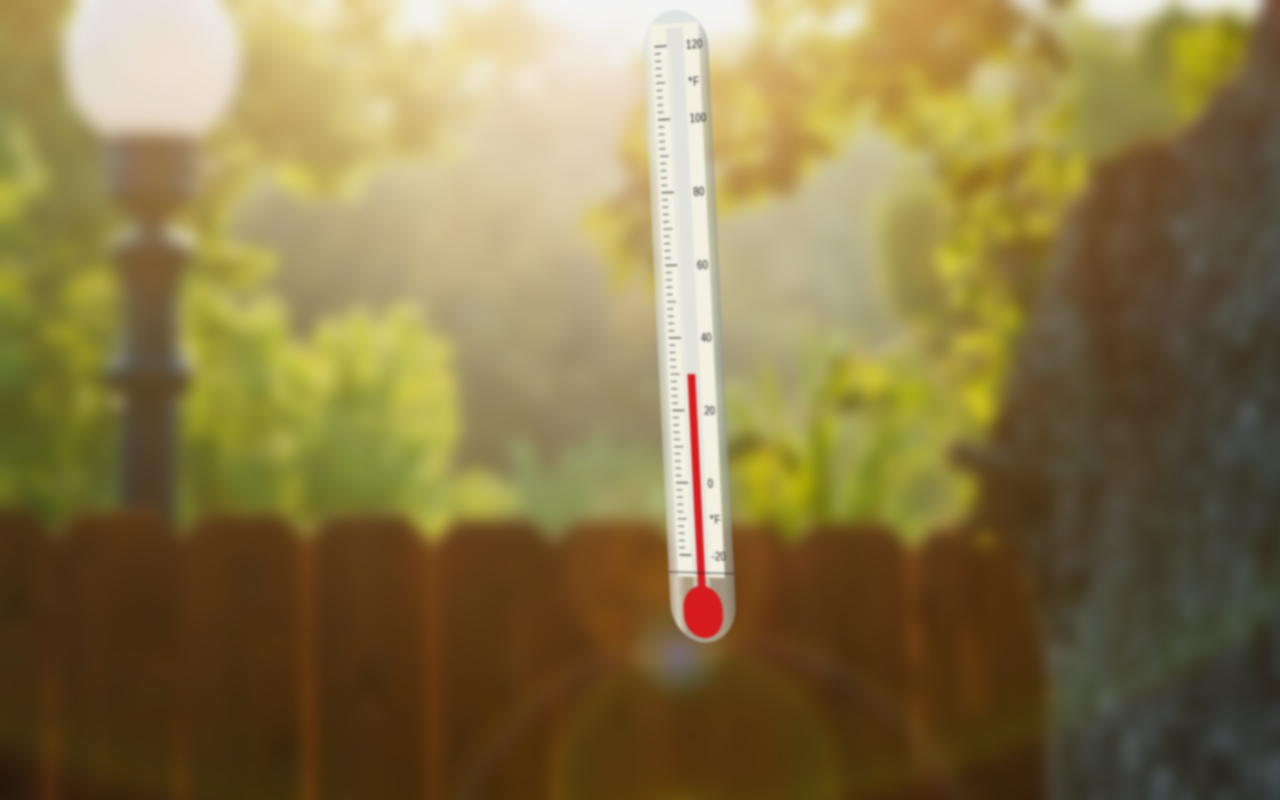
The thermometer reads {"value": 30, "unit": "°F"}
